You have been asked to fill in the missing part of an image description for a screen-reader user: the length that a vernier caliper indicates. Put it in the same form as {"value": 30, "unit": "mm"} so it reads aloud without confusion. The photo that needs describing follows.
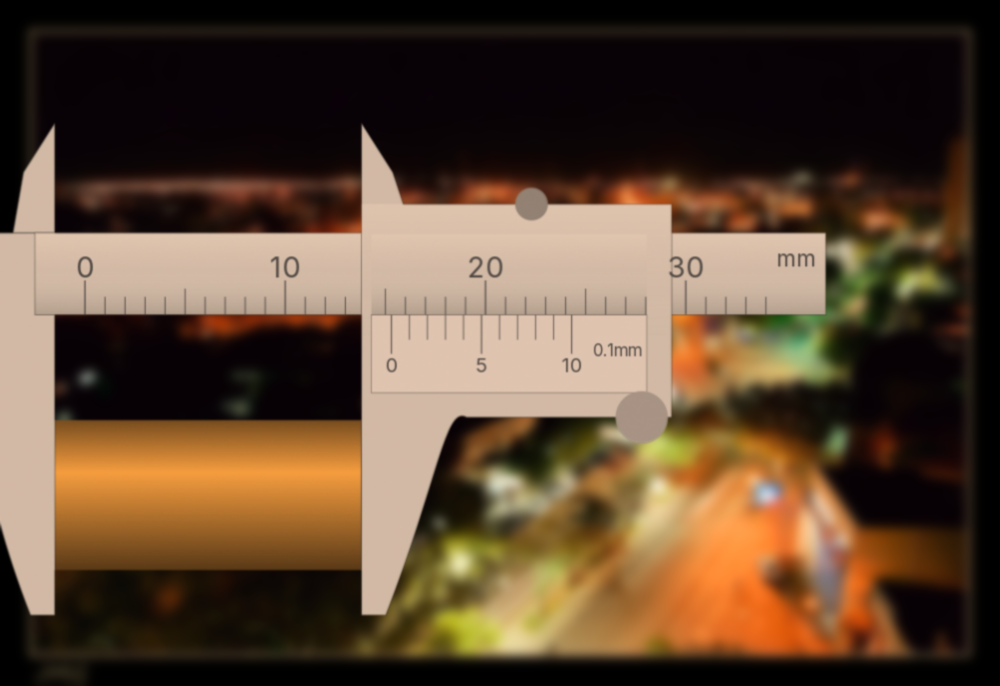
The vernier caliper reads {"value": 15.3, "unit": "mm"}
